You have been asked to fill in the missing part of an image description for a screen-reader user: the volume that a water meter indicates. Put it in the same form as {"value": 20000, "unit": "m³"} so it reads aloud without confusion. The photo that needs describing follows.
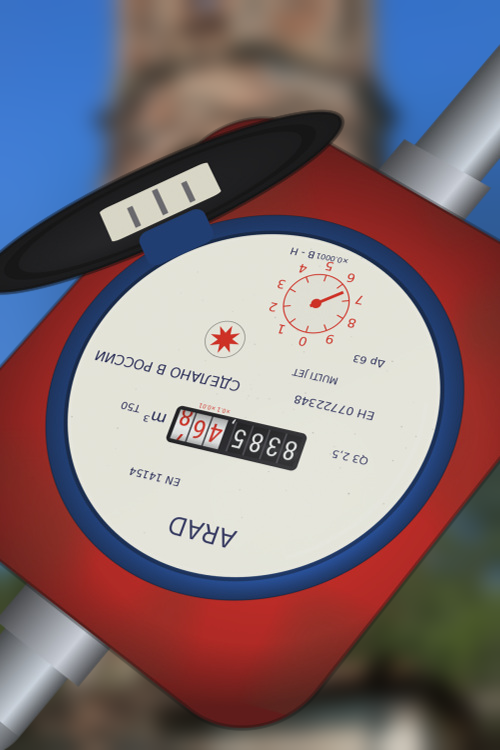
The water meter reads {"value": 8385.4676, "unit": "m³"}
